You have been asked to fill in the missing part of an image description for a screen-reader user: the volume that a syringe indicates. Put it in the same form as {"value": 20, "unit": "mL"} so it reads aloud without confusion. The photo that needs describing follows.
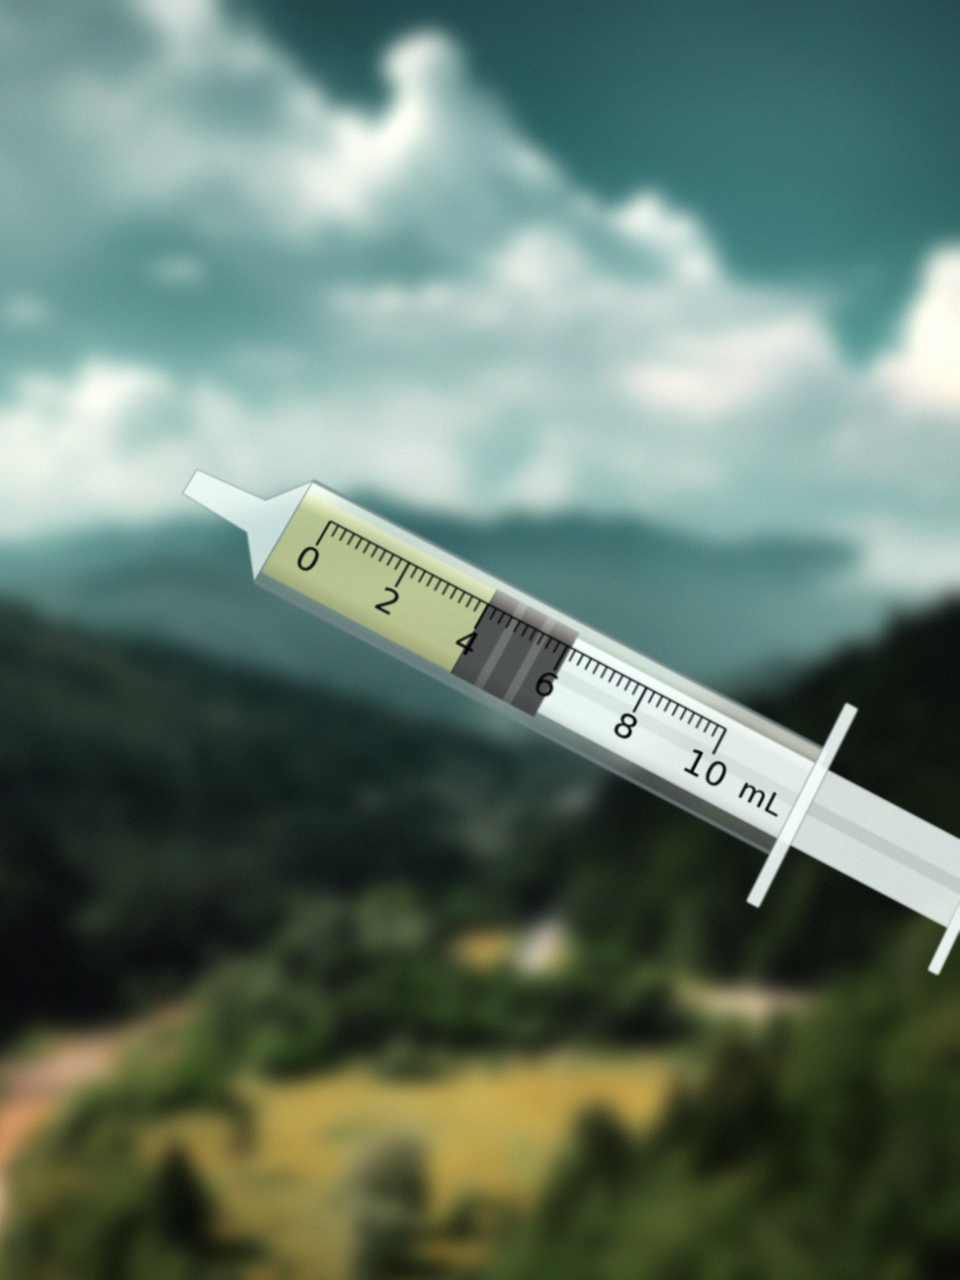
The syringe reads {"value": 4, "unit": "mL"}
